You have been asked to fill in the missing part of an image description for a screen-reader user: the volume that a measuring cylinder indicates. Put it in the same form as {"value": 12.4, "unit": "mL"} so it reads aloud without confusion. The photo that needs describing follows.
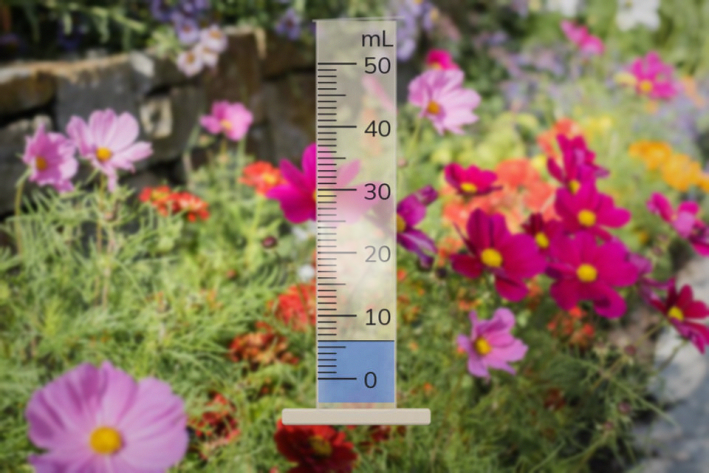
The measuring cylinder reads {"value": 6, "unit": "mL"}
